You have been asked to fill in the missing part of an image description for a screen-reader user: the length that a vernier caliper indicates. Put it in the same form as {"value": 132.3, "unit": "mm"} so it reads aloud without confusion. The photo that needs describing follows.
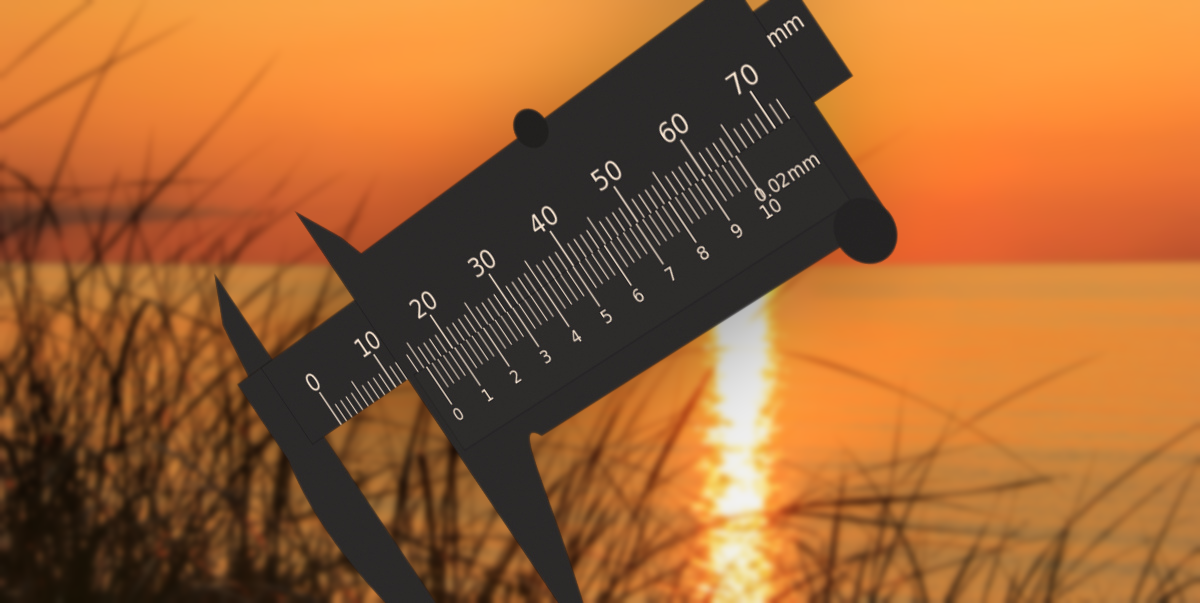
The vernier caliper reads {"value": 15.4, "unit": "mm"}
